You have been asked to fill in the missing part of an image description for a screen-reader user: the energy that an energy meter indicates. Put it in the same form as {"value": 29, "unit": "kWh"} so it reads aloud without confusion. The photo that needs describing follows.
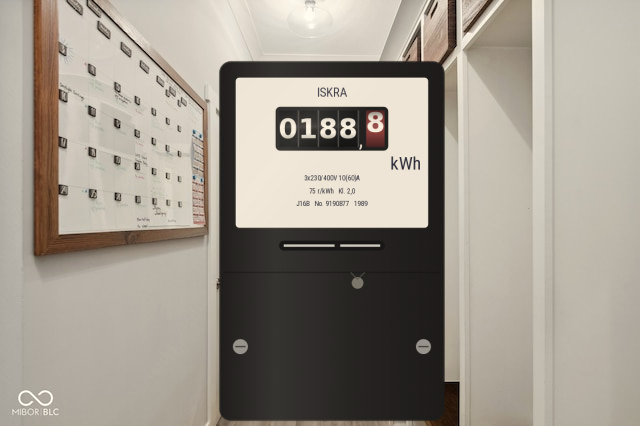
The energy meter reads {"value": 188.8, "unit": "kWh"}
